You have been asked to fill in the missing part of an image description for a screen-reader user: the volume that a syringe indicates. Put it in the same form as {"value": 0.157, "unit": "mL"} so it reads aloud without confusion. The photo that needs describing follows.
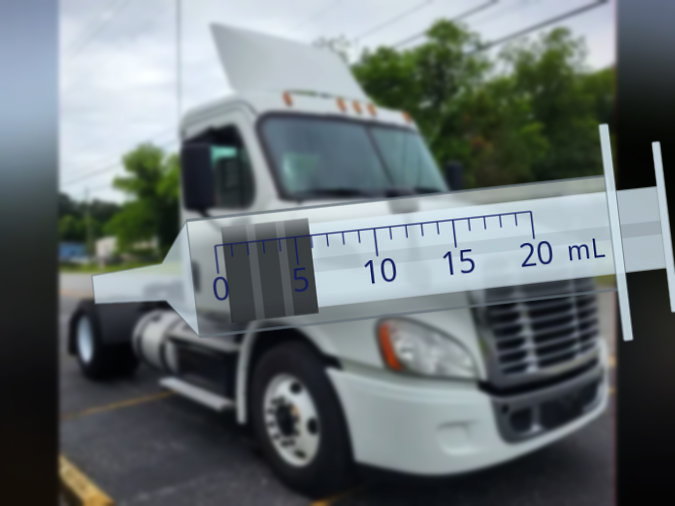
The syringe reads {"value": 0.5, "unit": "mL"}
